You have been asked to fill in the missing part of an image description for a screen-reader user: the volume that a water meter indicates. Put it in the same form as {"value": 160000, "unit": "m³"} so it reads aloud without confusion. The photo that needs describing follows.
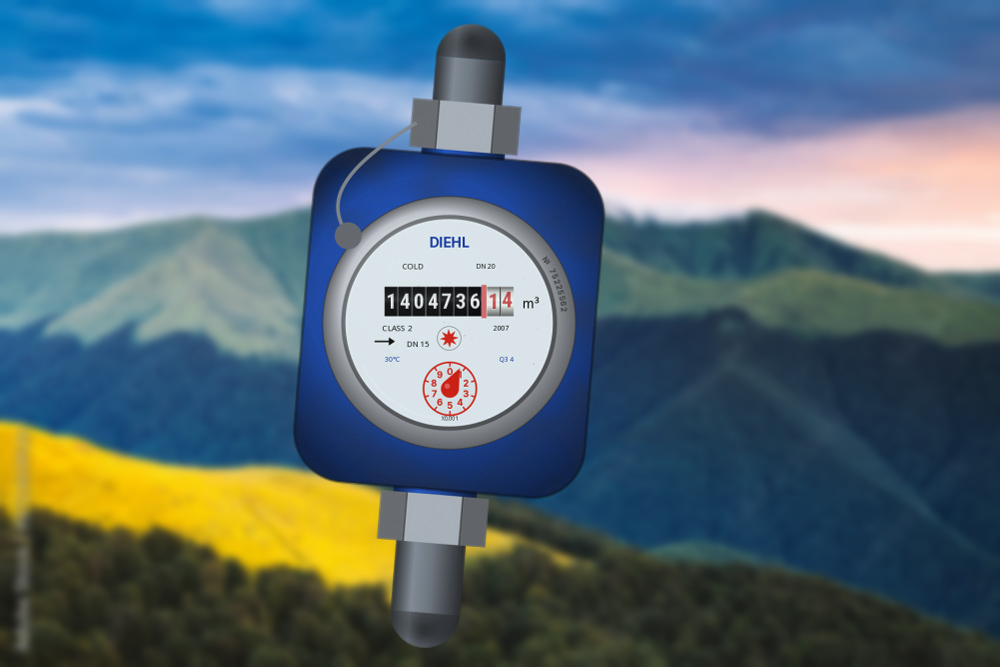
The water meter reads {"value": 1404736.140, "unit": "m³"}
